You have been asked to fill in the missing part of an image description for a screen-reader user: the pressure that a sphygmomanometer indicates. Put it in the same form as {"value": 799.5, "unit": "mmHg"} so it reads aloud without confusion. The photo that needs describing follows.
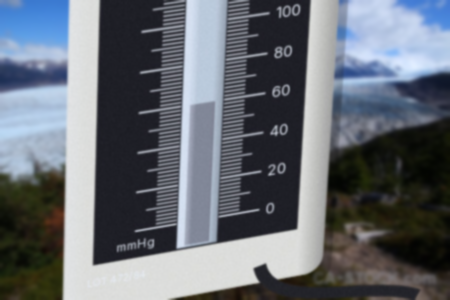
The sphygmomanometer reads {"value": 60, "unit": "mmHg"}
